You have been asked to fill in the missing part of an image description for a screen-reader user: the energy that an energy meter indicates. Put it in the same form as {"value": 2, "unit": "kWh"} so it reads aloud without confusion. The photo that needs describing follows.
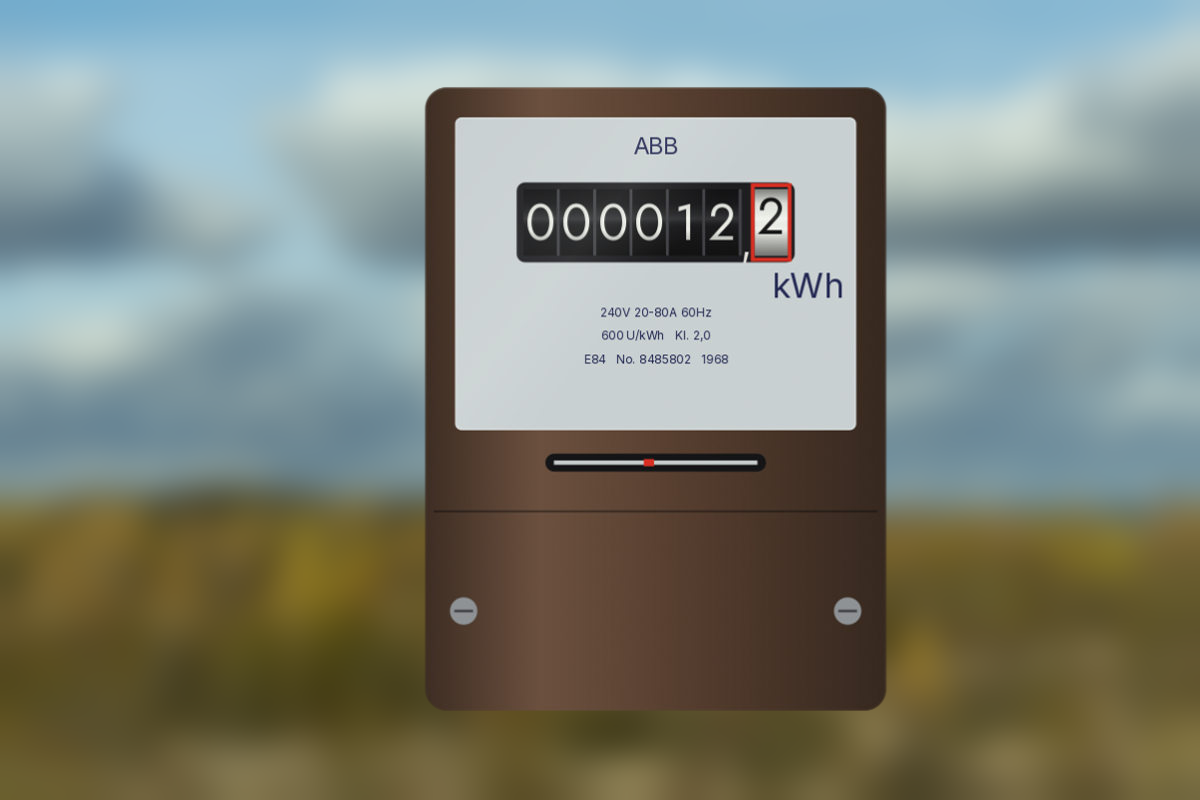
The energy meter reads {"value": 12.2, "unit": "kWh"}
